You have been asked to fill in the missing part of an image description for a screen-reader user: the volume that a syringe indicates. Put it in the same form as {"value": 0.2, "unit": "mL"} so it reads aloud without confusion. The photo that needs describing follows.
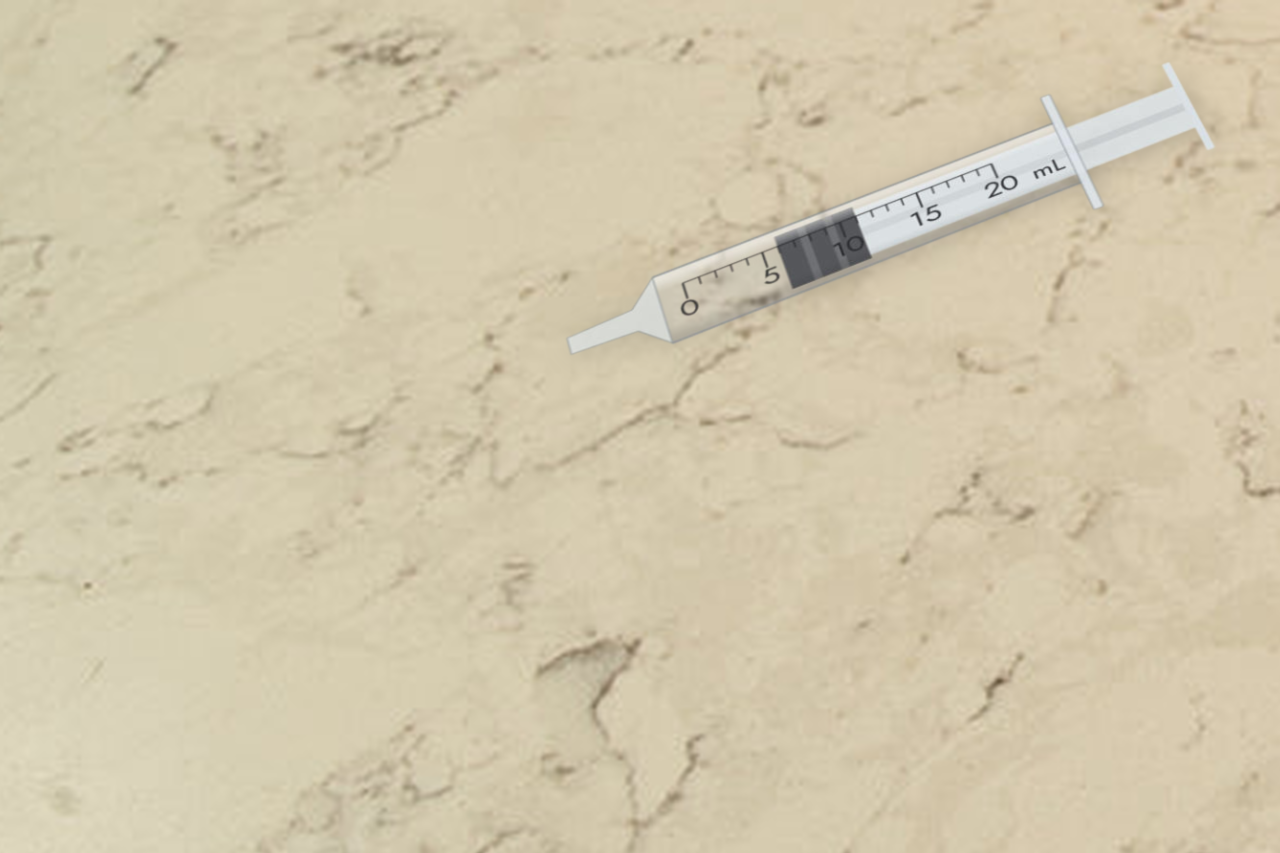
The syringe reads {"value": 6, "unit": "mL"}
